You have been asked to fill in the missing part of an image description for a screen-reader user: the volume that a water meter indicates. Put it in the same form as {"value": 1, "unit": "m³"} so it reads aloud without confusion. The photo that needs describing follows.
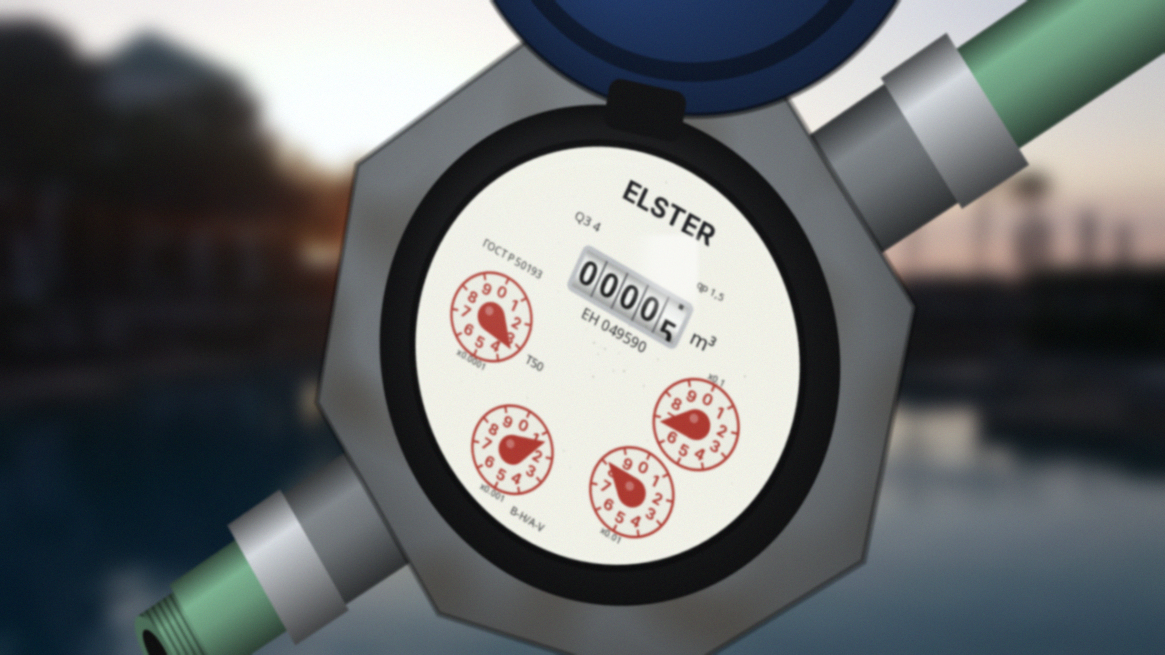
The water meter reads {"value": 4.6813, "unit": "m³"}
